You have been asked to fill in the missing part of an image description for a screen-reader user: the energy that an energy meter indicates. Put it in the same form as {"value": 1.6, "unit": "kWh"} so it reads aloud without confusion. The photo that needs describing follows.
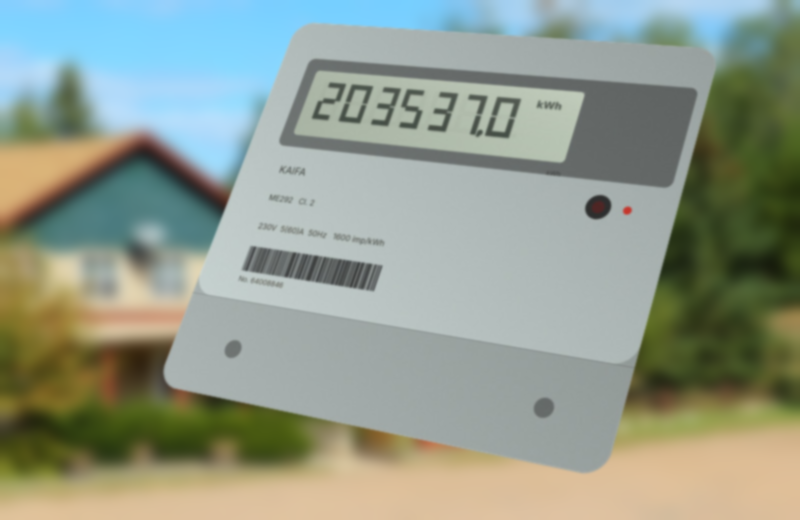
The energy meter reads {"value": 203537.0, "unit": "kWh"}
